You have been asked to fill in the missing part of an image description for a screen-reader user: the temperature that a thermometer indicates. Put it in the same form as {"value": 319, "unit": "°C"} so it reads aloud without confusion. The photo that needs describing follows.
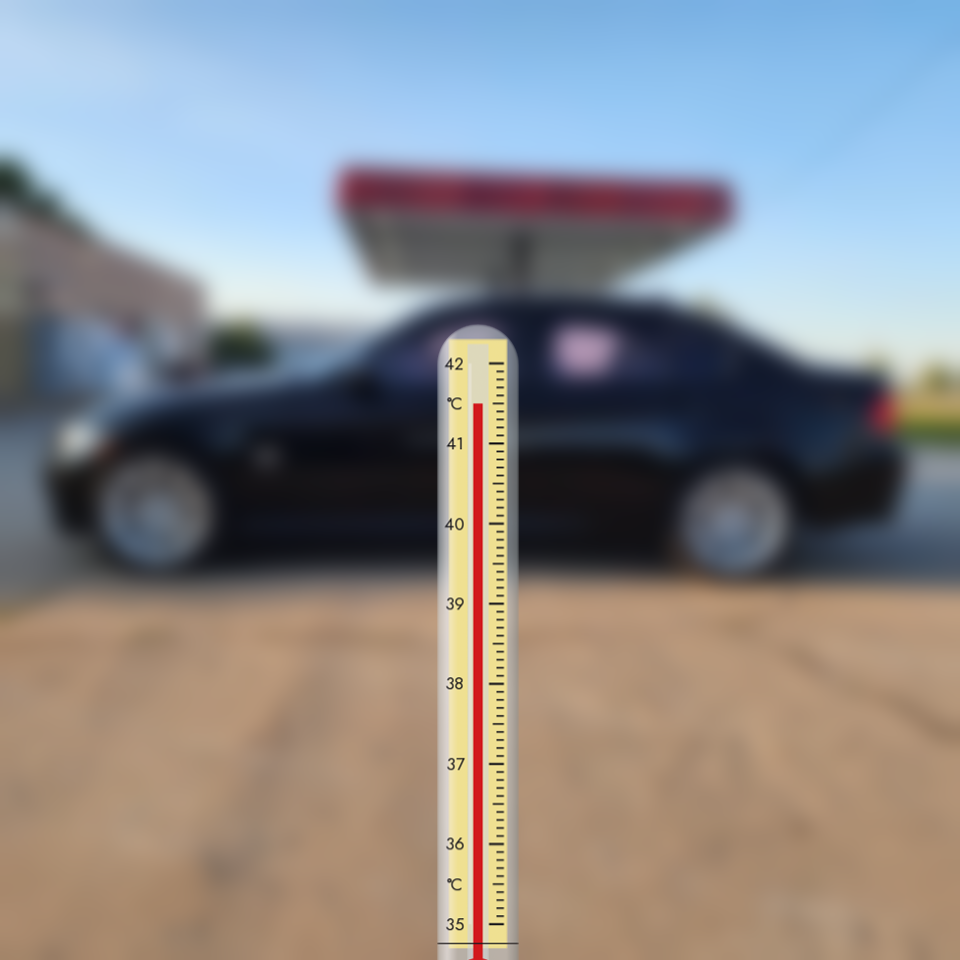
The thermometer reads {"value": 41.5, "unit": "°C"}
